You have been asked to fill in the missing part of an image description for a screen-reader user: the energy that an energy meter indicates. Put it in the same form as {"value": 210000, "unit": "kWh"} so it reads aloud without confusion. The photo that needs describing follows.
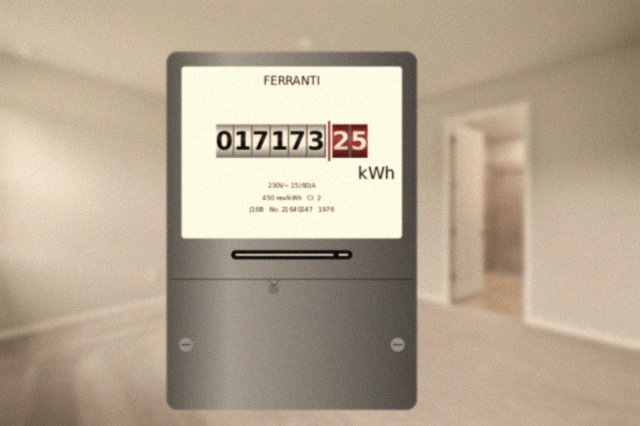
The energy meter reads {"value": 17173.25, "unit": "kWh"}
